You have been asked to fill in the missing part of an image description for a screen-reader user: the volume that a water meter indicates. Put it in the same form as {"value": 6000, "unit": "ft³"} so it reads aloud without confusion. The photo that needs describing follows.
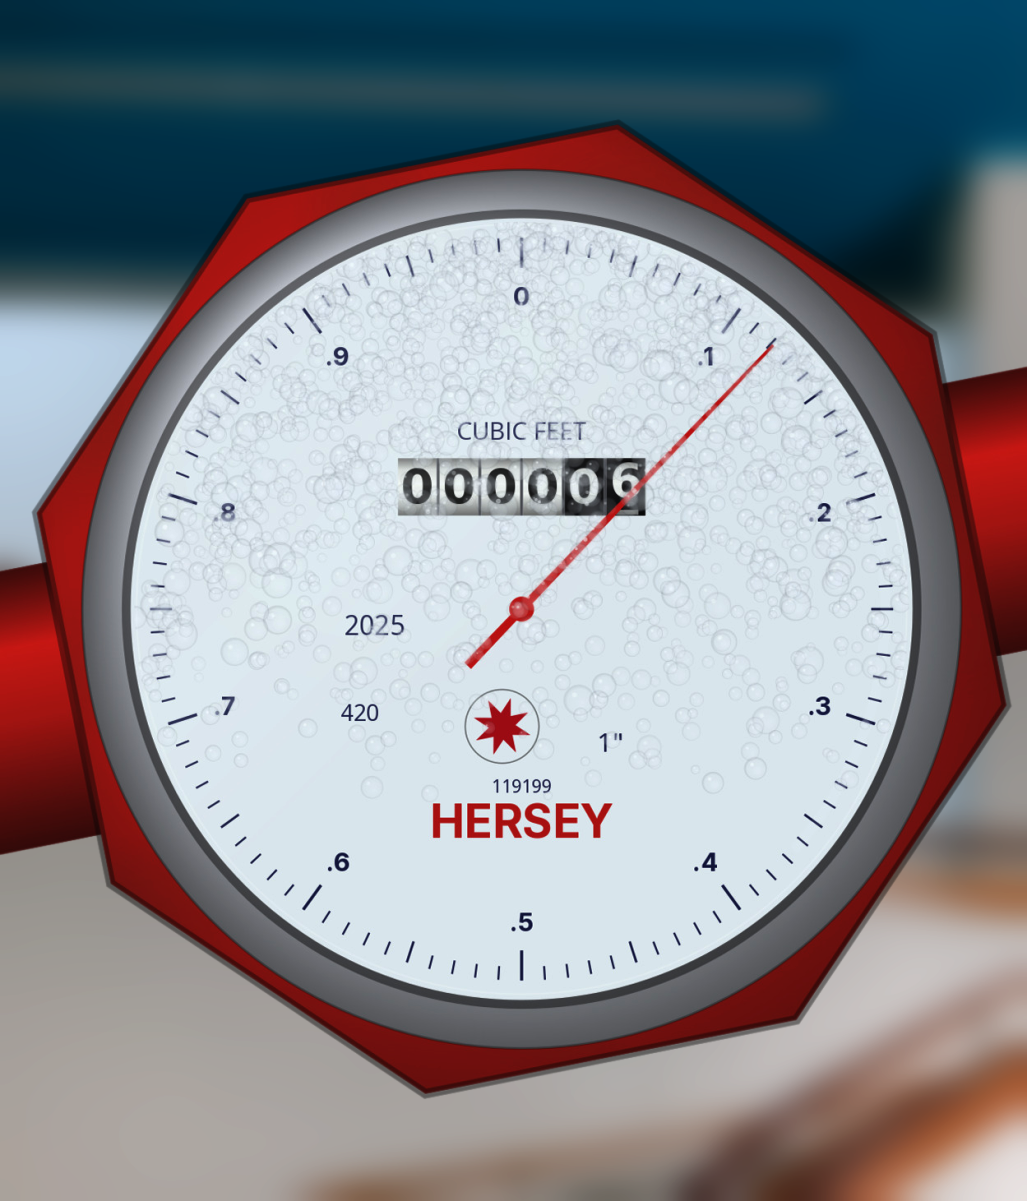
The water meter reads {"value": 6.12, "unit": "ft³"}
